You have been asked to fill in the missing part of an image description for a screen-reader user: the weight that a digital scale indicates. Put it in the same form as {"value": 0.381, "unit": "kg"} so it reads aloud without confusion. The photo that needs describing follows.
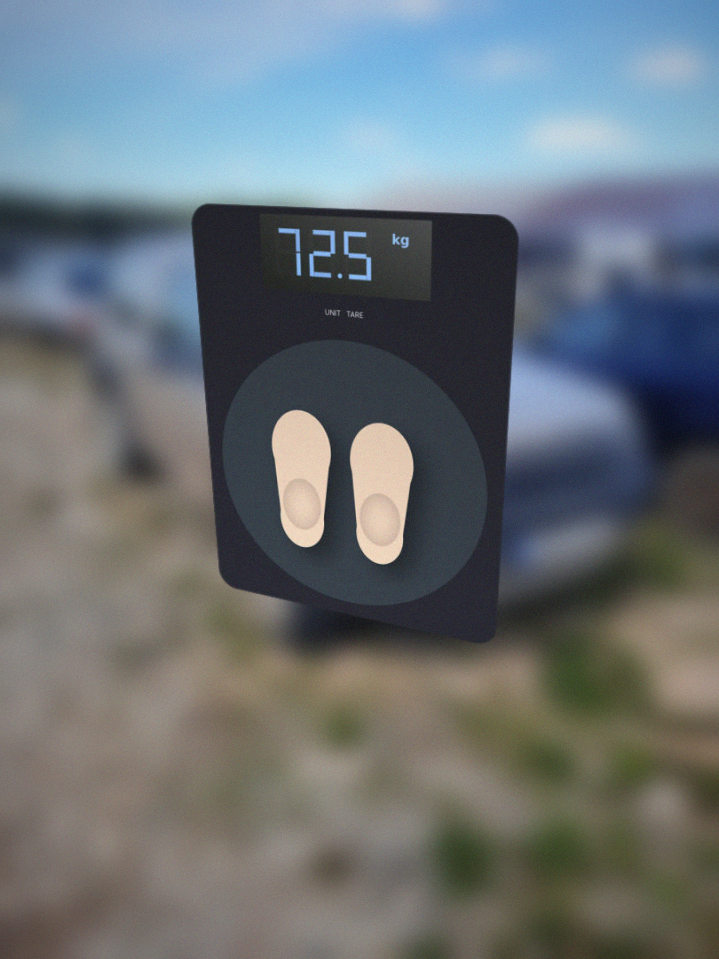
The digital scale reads {"value": 72.5, "unit": "kg"}
